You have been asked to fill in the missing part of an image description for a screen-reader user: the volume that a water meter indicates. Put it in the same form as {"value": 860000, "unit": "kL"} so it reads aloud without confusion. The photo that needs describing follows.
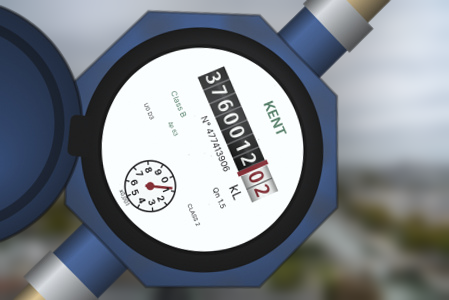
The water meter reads {"value": 3760012.020, "unit": "kL"}
